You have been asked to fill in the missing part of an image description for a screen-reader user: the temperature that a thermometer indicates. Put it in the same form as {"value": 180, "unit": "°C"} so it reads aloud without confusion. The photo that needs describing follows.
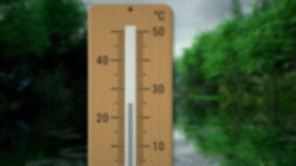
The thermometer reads {"value": 25, "unit": "°C"}
